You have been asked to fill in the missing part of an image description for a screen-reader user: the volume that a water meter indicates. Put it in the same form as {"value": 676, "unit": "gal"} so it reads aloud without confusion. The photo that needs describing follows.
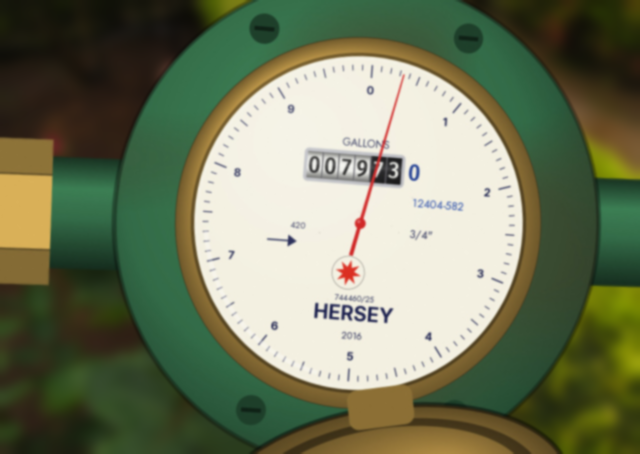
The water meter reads {"value": 79730.3, "unit": "gal"}
